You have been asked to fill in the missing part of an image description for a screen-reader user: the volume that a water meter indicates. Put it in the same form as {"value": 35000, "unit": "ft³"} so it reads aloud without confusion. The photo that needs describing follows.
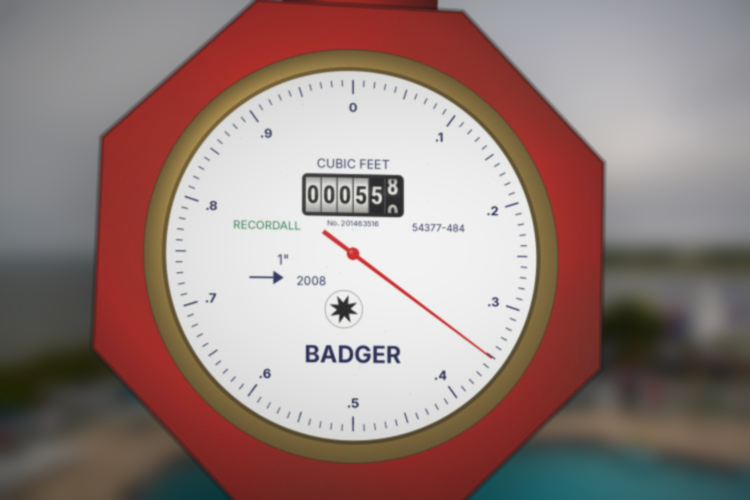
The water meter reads {"value": 558.35, "unit": "ft³"}
